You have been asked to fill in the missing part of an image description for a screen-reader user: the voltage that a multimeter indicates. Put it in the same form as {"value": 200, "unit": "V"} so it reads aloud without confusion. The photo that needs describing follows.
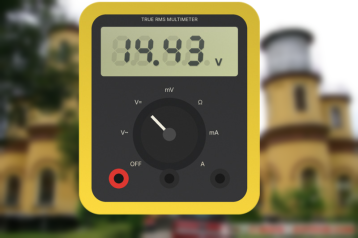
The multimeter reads {"value": 14.43, "unit": "V"}
